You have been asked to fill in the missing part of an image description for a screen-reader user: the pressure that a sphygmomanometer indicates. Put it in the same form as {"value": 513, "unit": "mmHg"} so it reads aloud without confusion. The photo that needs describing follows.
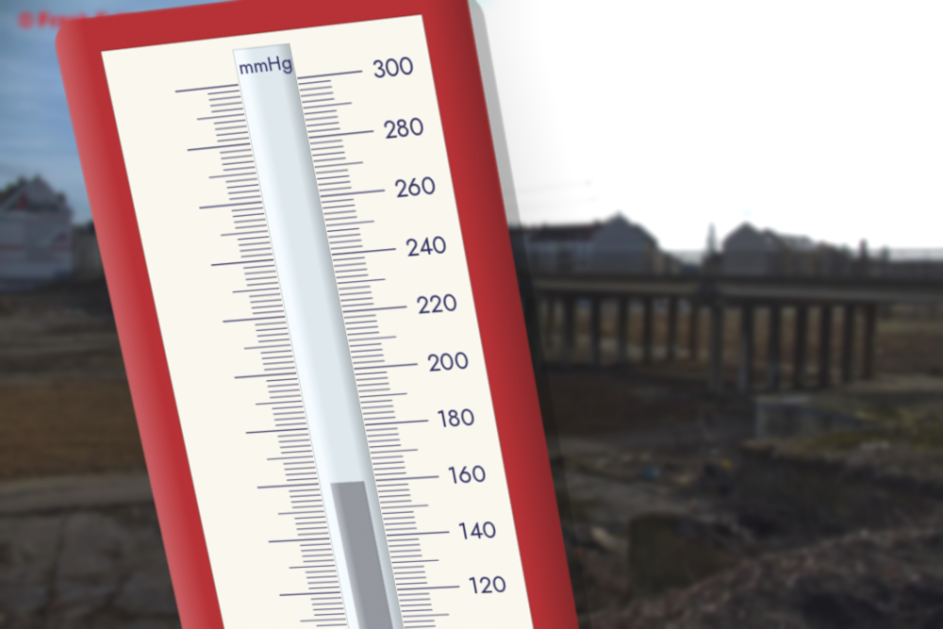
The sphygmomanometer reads {"value": 160, "unit": "mmHg"}
